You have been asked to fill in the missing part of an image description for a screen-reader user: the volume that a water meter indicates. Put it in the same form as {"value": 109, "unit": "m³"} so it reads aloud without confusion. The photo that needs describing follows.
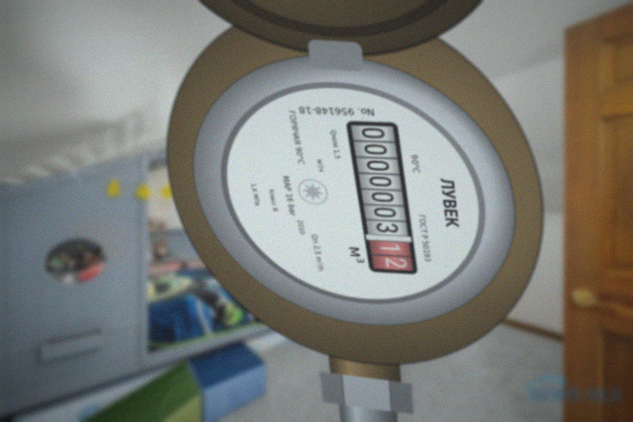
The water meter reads {"value": 3.12, "unit": "m³"}
